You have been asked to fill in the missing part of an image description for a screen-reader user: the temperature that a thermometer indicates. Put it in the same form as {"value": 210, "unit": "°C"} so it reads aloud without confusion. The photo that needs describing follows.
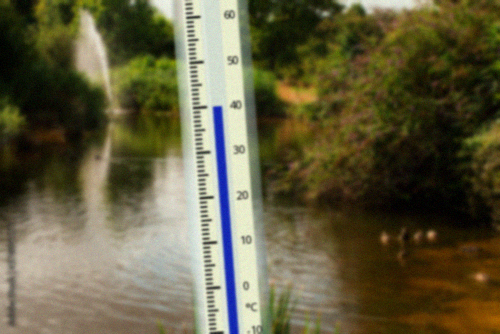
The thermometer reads {"value": 40, "unit": "°C"}
